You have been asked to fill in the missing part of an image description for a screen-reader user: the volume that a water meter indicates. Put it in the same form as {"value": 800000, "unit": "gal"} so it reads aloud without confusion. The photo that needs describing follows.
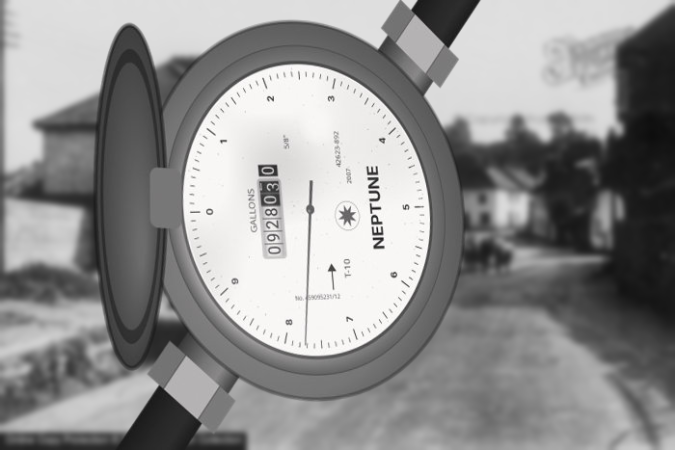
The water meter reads {"value": 928027.7, "unit": "gal"}
